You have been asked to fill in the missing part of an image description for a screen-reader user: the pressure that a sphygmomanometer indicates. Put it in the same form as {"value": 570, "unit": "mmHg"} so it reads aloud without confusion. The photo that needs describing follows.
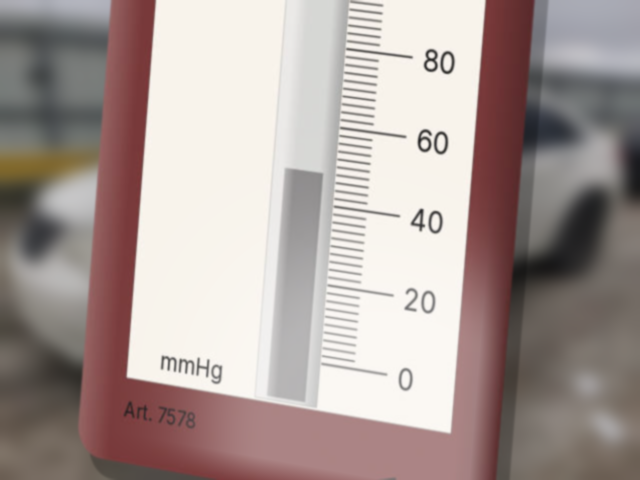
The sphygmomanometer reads {"value": 48, "unit": "mmHg"}
